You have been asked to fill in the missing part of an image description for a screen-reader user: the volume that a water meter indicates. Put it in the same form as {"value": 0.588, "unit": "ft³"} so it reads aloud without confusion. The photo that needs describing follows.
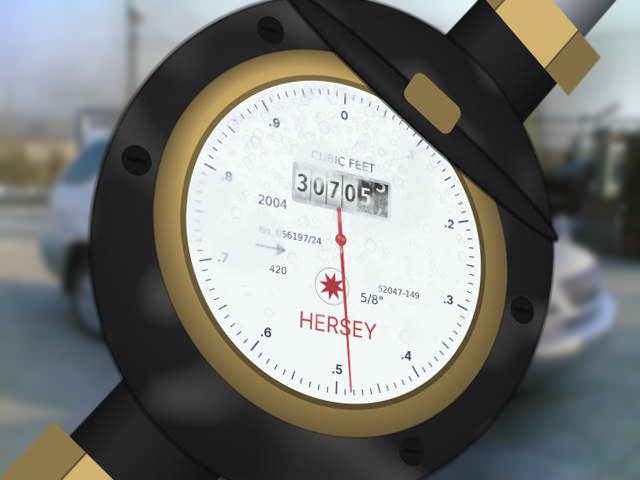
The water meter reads {"value": 307053.48, "unit": "ft³"}
